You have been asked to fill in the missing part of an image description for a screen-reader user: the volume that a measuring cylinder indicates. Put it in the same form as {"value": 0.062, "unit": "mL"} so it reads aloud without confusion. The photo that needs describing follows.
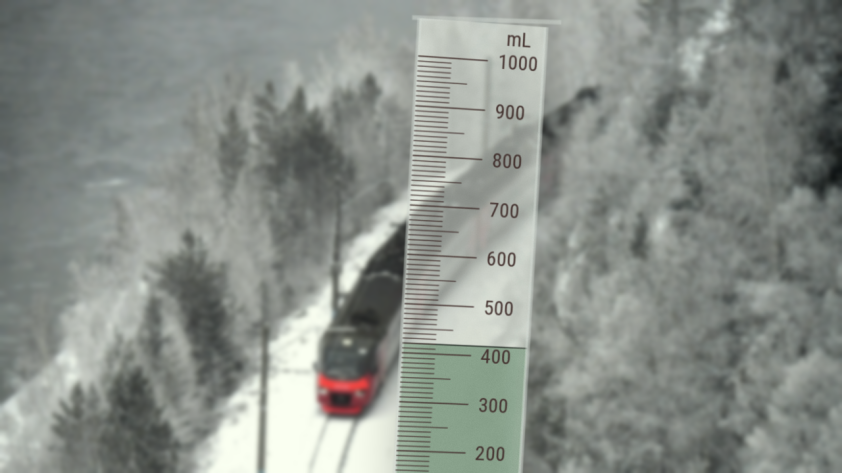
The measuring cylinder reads {"value": 420, "unit": "mL"}
